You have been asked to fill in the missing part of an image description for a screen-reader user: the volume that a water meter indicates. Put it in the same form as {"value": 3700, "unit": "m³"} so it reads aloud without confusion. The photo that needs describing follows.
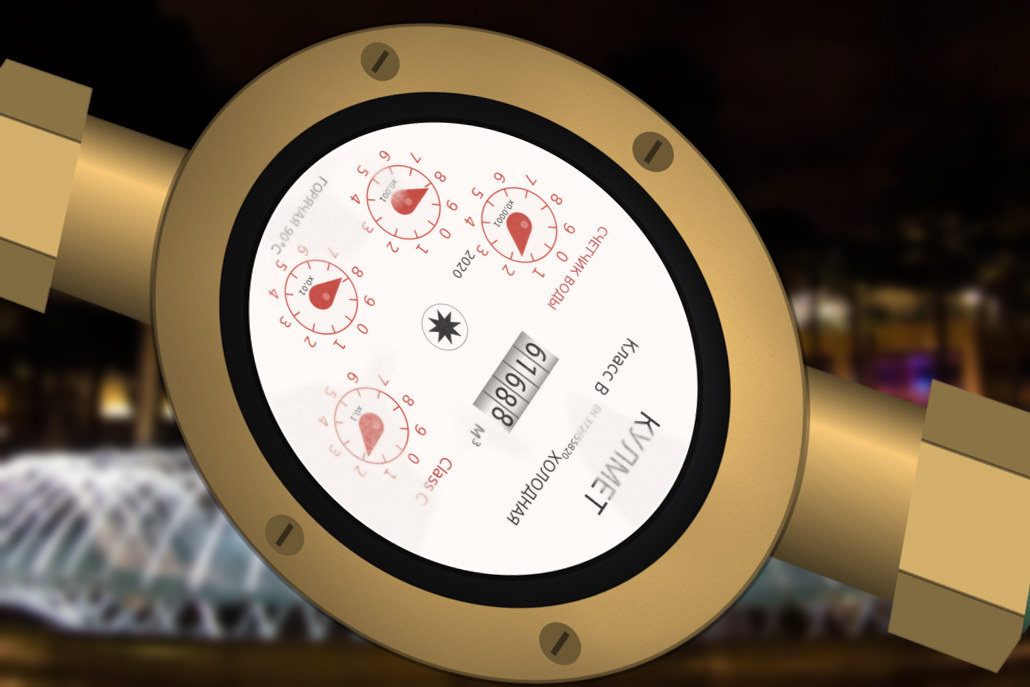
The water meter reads {"value": 61688.1781, "unit": "m³"}
